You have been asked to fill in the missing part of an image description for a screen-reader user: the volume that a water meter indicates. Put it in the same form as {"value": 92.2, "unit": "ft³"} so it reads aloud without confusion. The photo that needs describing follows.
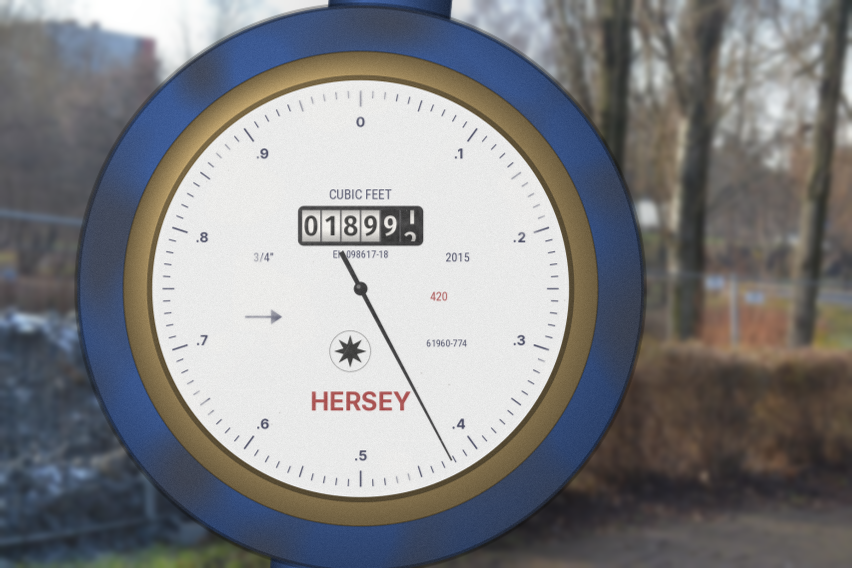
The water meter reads {"value": 18991.42, "unit": "ft³"}
